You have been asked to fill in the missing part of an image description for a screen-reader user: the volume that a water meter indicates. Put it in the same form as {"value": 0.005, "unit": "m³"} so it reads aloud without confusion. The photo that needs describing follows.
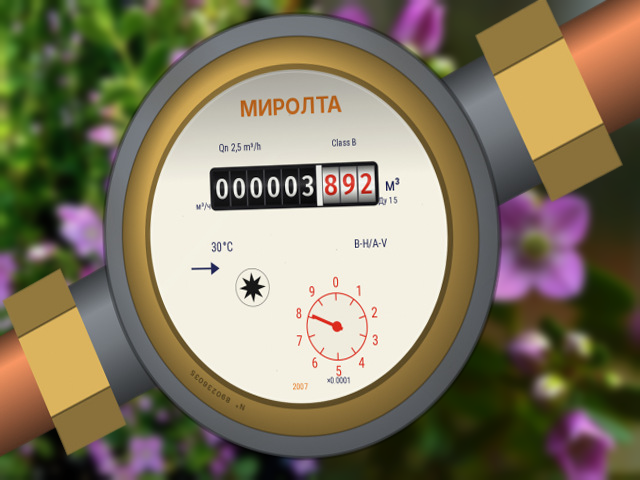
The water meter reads {"value": 3.8928, "unit": "m³"}
